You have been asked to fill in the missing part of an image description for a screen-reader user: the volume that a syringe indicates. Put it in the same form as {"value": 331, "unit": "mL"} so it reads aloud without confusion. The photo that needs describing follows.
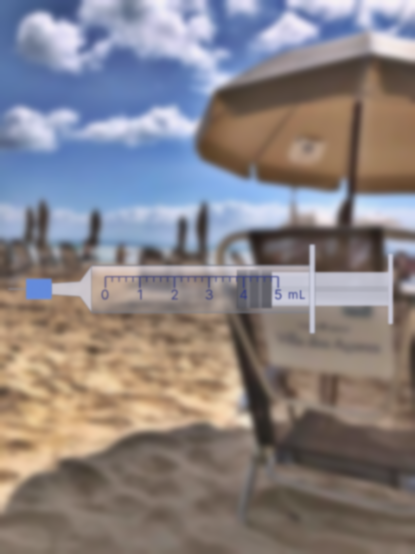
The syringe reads {"value": 3.8, "unit": "mL"}
